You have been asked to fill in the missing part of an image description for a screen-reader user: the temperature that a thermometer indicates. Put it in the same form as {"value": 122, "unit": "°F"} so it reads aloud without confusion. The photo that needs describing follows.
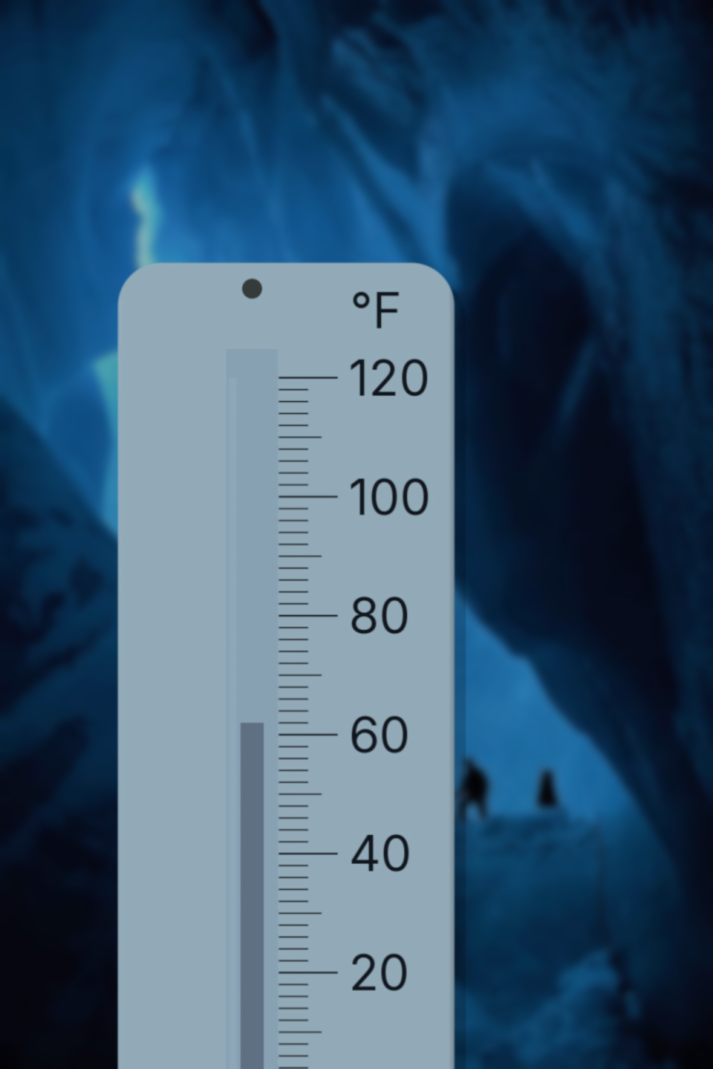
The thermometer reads {"value": 62, "unit": "°F"}
